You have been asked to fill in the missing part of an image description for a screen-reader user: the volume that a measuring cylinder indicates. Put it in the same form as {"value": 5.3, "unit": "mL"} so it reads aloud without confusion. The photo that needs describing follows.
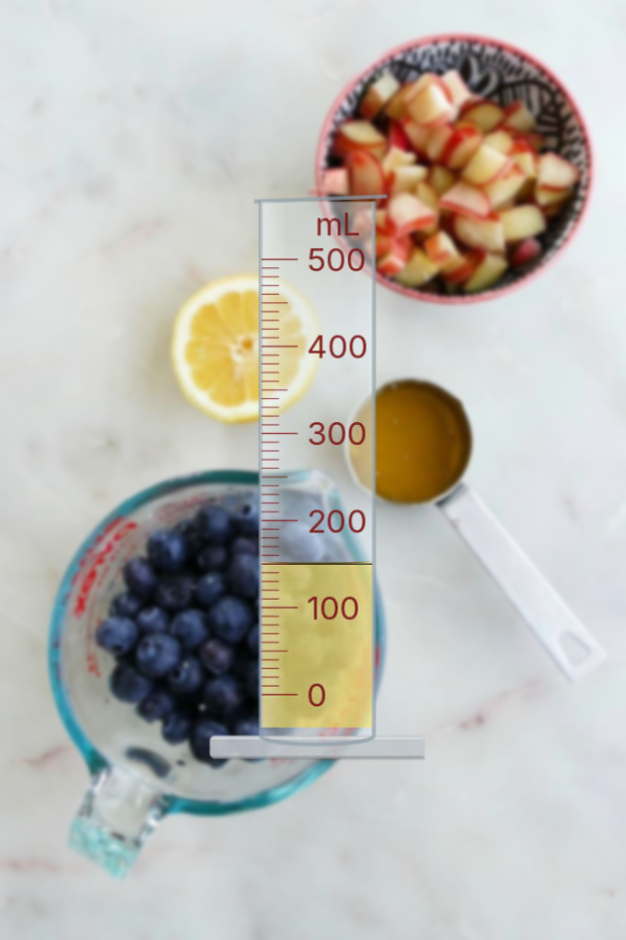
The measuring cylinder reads {"value": 150, "unit": "mL"}
